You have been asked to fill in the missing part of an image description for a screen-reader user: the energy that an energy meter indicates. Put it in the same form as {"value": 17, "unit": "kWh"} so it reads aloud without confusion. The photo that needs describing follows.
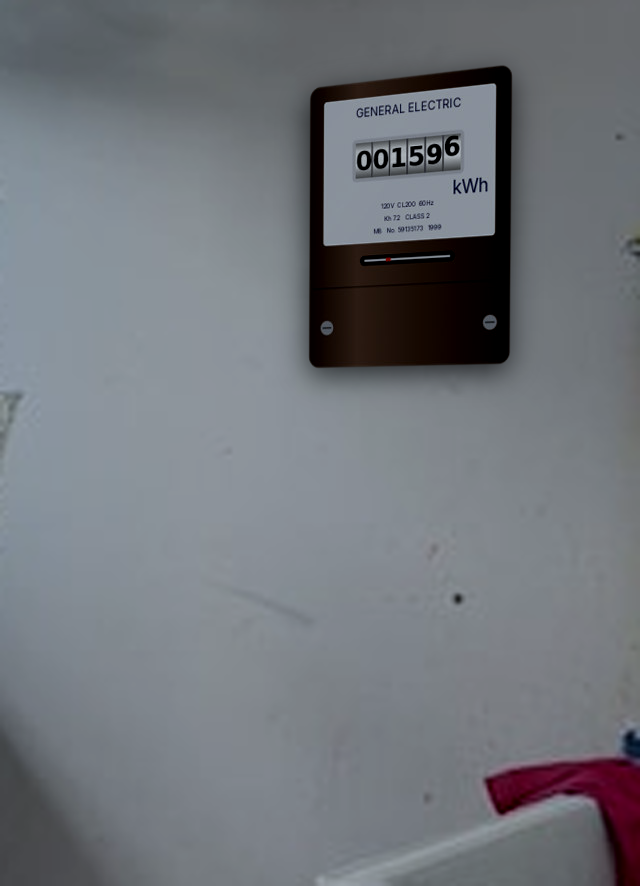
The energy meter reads {"value": 1596, "unit": "kWh"}
